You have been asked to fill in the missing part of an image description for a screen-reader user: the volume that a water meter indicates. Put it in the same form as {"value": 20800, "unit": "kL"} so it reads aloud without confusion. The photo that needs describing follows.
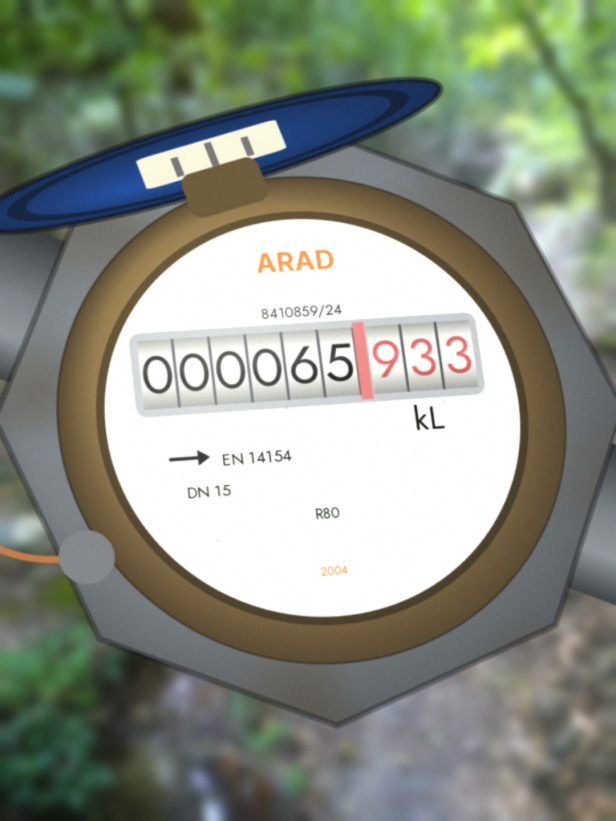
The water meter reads {"value": 65.933, "unit": "kL"}
